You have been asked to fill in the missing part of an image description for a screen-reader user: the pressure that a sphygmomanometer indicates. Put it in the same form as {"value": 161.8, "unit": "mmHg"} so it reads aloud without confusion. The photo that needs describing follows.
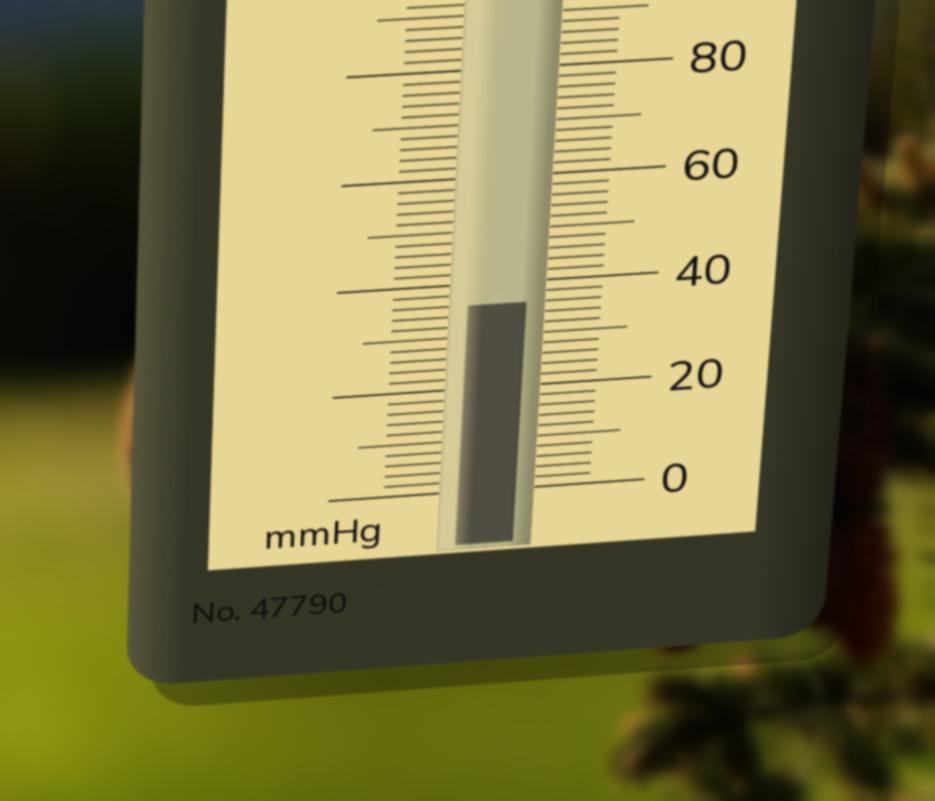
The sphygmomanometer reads {"value": 36, "unit": "mmHg"}
